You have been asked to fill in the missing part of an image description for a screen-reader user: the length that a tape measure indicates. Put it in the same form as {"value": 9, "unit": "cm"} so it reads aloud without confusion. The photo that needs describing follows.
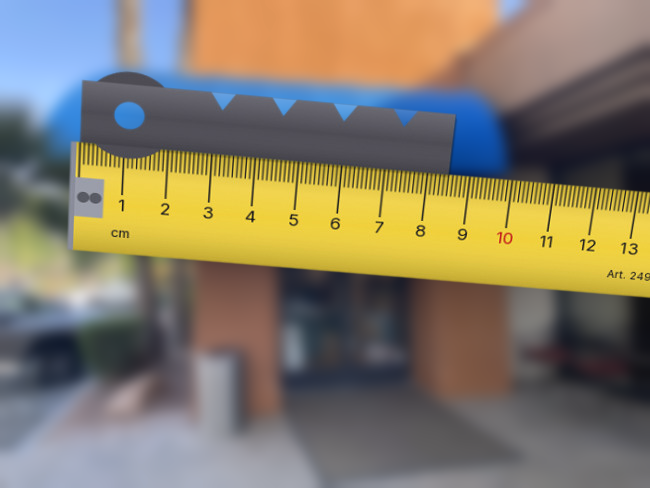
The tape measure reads {"value": 8.5, "unit": "cm"}
